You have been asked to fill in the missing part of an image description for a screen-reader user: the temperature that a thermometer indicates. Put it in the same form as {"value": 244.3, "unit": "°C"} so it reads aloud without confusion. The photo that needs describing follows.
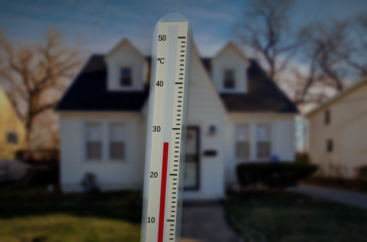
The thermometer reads {"value": 27, "unit": "°C"}
